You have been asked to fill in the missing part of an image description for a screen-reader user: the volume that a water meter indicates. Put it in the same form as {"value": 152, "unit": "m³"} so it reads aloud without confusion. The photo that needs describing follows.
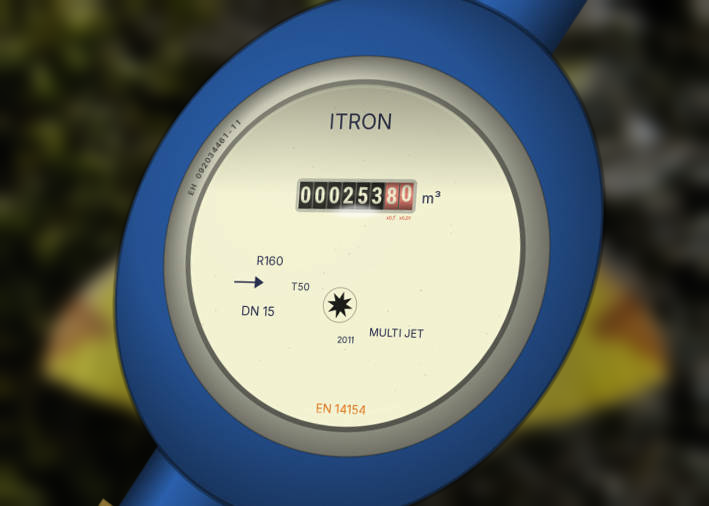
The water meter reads {"value": 253.80, "unit": "m³"}
